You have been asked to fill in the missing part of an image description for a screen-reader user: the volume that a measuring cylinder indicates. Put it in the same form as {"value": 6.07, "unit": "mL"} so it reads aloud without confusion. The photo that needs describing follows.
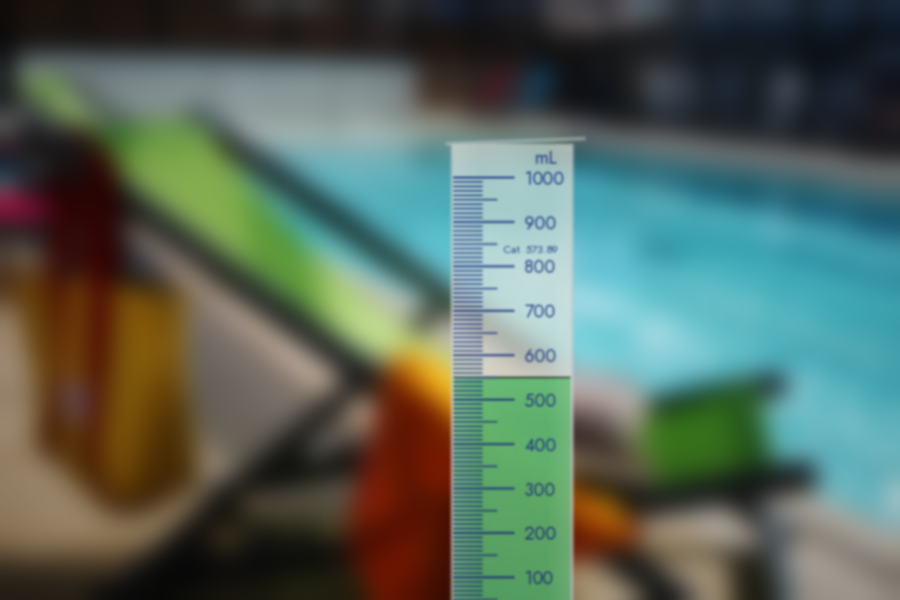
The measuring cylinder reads {"value": 550, "unit": "mL"}
